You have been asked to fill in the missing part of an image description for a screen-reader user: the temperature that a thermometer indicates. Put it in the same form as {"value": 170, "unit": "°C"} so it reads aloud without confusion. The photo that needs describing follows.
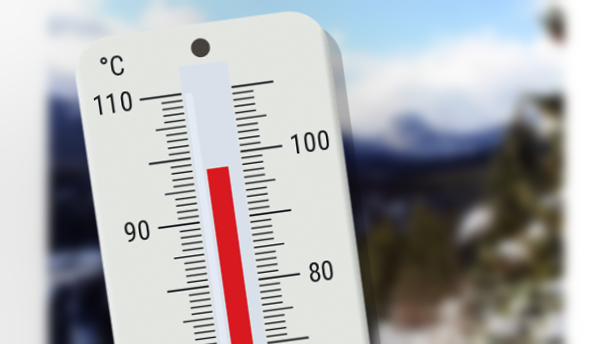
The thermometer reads {"value": 98, "unit": "°C"}
